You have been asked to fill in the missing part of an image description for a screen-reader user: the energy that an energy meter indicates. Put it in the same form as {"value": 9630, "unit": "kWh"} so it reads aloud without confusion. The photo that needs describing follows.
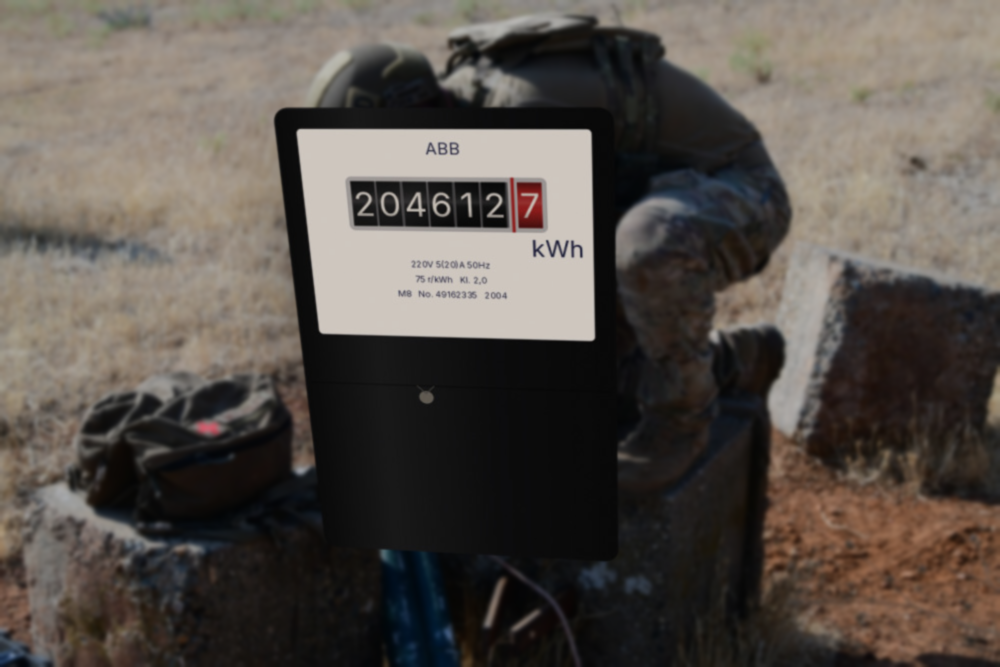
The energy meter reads {"value": 204612.7, "unit": "kWh"}
